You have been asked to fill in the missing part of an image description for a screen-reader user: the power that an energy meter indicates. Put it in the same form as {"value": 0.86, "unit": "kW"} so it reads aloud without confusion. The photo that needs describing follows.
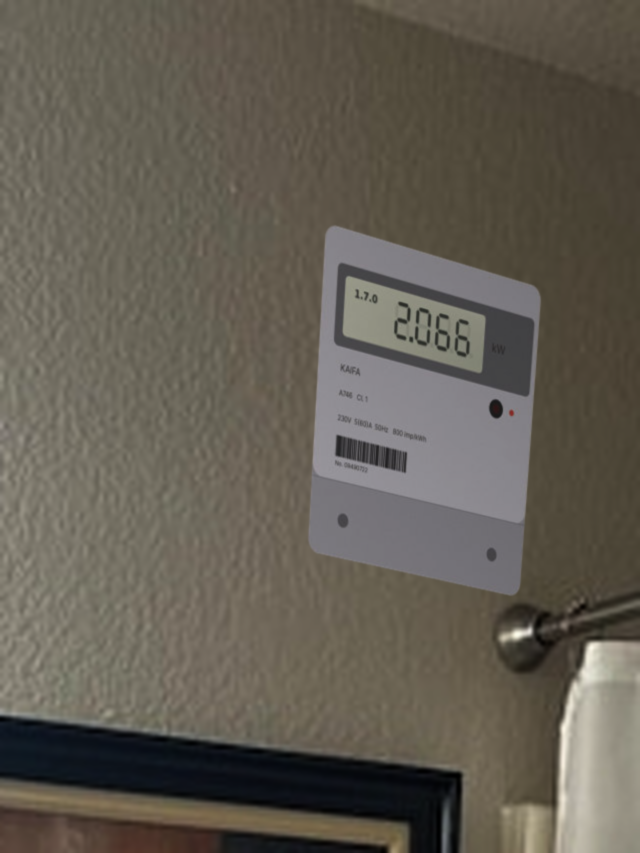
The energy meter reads {"value": 2.066, "unit": "kW"}
